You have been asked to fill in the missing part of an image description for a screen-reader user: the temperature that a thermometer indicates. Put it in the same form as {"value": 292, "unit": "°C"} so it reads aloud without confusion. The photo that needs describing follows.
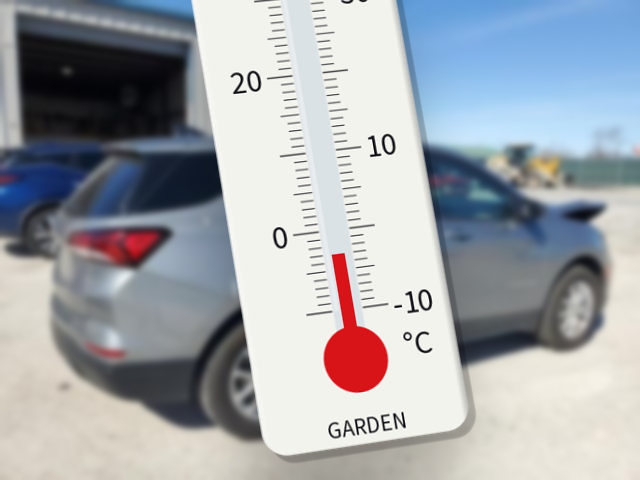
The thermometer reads {"value": -3, "unit": "°C"}
